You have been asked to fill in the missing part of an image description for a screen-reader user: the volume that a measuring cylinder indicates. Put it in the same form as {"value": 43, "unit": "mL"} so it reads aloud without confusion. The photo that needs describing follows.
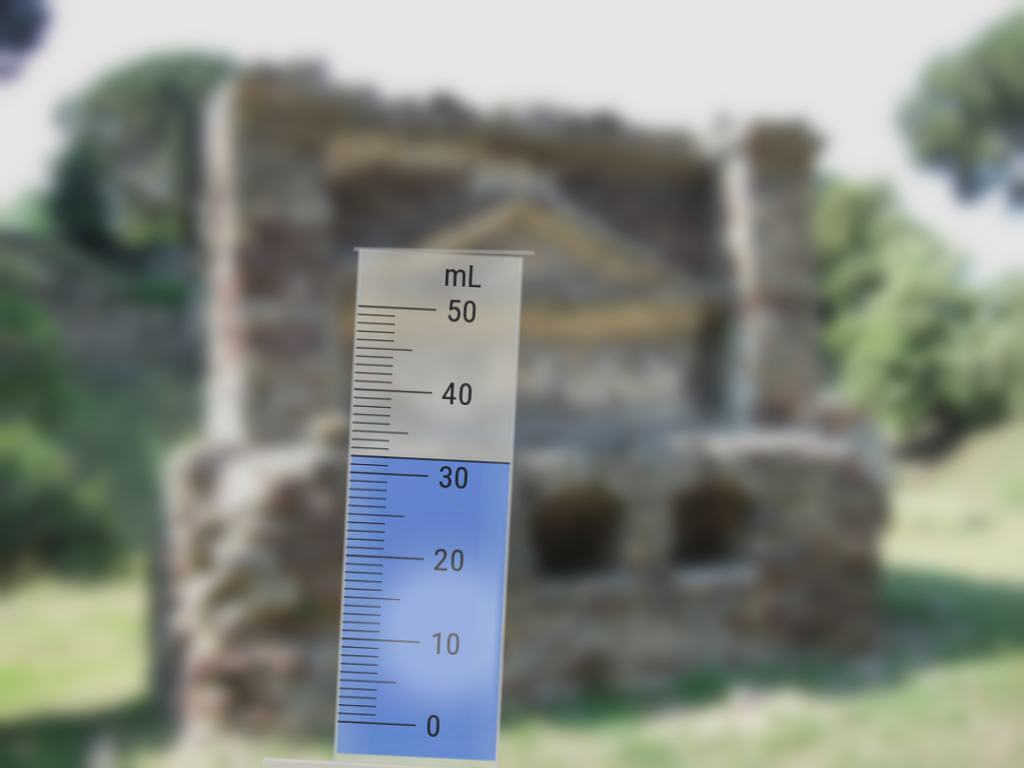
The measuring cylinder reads {"value": 32, "unit": "mL"}
